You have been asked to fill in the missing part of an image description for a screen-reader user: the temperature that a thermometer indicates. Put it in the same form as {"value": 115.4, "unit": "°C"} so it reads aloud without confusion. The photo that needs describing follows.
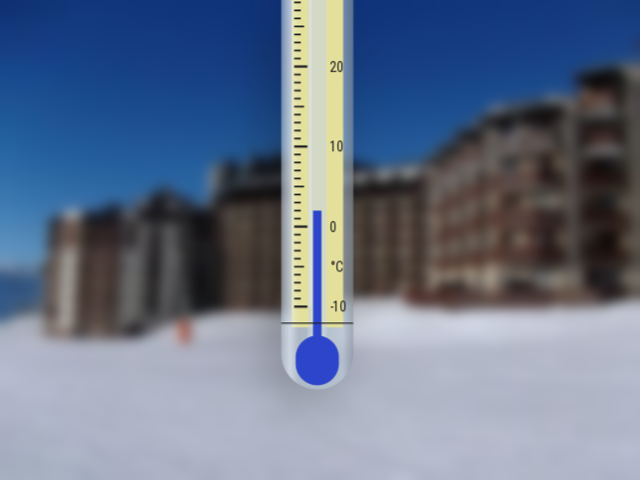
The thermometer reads {"value": 2, "unit": "°C"}
